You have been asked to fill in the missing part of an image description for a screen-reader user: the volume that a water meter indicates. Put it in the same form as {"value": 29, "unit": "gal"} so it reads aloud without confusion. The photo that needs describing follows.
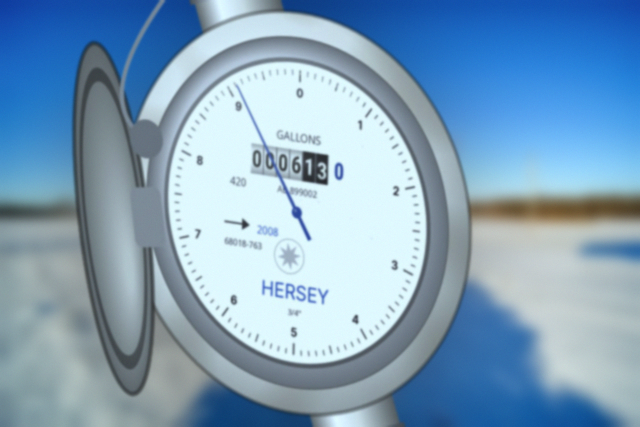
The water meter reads {"value": 6129.1, "unit": "gal"}
